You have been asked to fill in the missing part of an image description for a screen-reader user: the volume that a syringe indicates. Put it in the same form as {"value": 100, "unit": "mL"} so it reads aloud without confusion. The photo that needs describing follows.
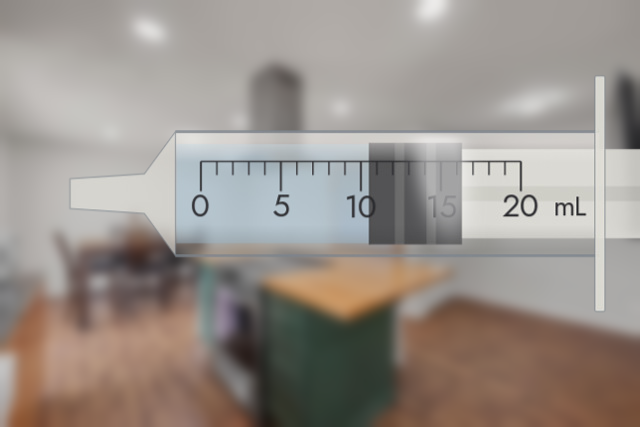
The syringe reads {"value": 10.5, "unit": "mL"}
